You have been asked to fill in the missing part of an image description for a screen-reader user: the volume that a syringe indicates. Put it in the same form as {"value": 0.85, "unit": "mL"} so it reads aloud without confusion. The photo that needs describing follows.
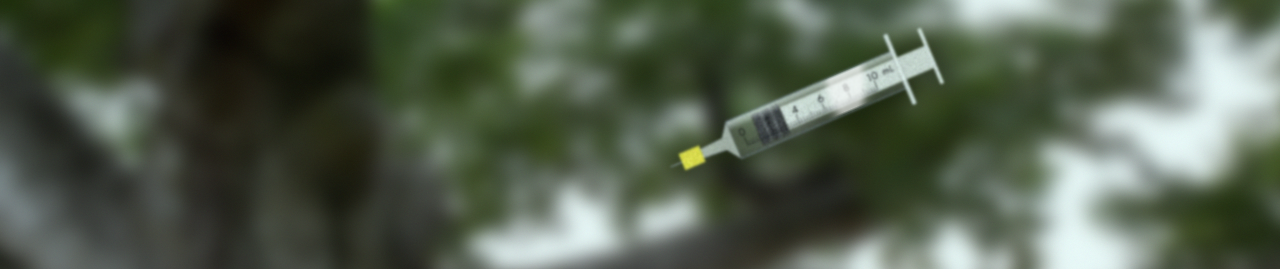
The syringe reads {"value": 1, "unit": "mL"}
